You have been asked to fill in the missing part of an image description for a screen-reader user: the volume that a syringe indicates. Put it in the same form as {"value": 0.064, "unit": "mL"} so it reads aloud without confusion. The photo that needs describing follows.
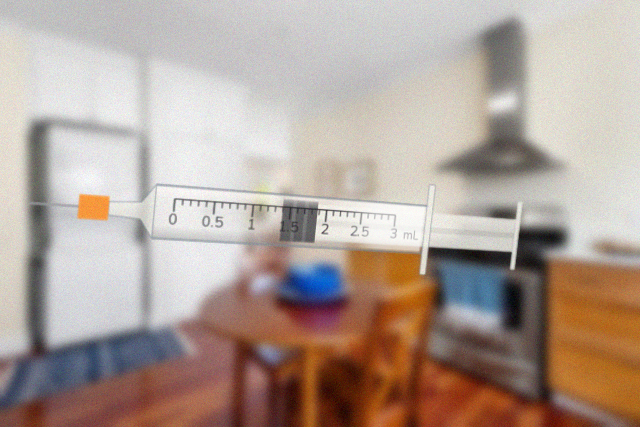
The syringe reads {"value": 1.4, "unit": "mL"}
